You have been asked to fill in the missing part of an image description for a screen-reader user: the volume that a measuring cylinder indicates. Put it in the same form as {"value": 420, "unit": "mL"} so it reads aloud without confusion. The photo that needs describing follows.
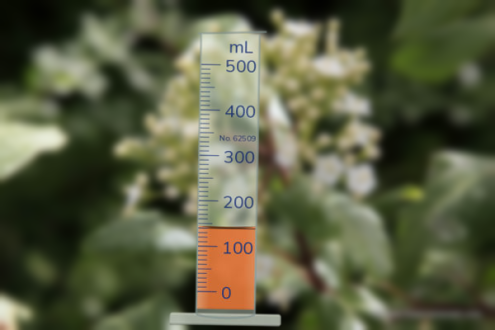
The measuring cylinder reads {"value": 140, "unit": "mL"}
